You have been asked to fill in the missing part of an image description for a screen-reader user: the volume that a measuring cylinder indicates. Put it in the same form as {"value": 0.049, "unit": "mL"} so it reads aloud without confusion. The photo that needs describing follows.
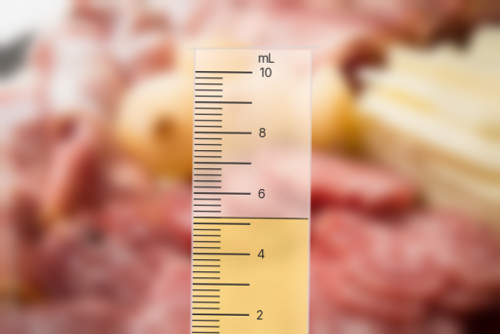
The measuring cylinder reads {"value": 5.2, "unit": "mL"}
